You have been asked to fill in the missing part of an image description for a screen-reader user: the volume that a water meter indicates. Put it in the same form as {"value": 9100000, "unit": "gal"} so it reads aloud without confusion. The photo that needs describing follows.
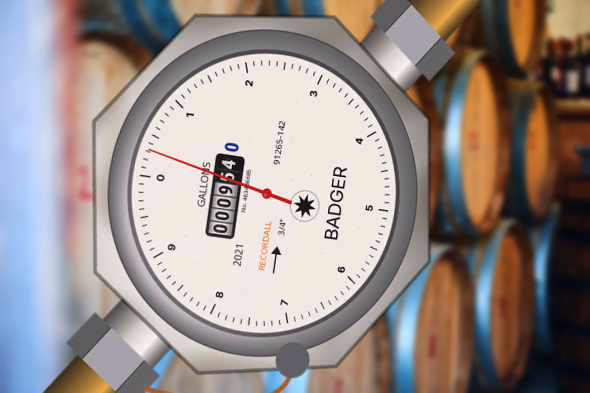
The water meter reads {"value": 9540.3, "unit": "gal"}
